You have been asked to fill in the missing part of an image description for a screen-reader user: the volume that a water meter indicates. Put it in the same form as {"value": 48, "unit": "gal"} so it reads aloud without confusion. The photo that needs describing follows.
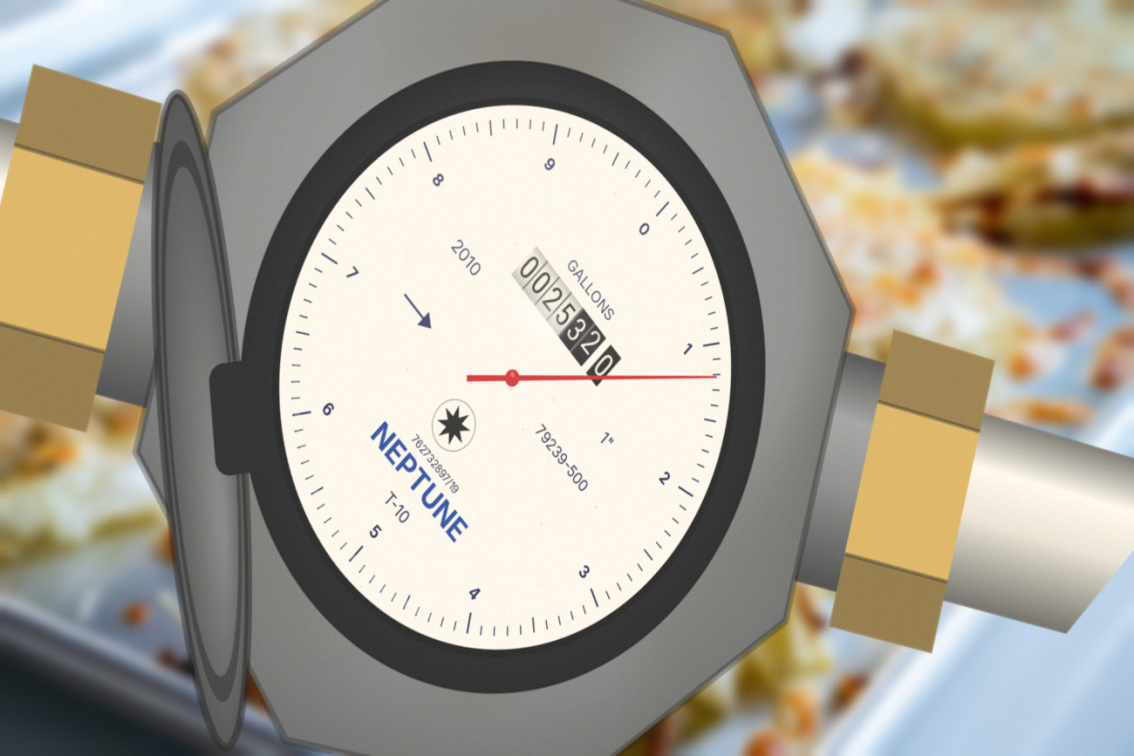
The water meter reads {"value": 25321.2, "unit": "gal"}
